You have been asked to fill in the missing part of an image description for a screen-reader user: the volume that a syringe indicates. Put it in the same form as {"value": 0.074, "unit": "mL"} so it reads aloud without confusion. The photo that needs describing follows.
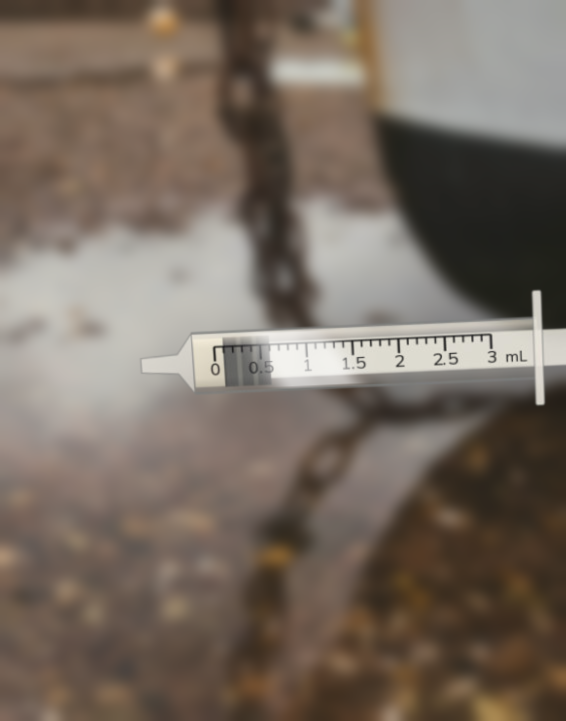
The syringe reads {"value": 0.1, "unit": "mL"}
